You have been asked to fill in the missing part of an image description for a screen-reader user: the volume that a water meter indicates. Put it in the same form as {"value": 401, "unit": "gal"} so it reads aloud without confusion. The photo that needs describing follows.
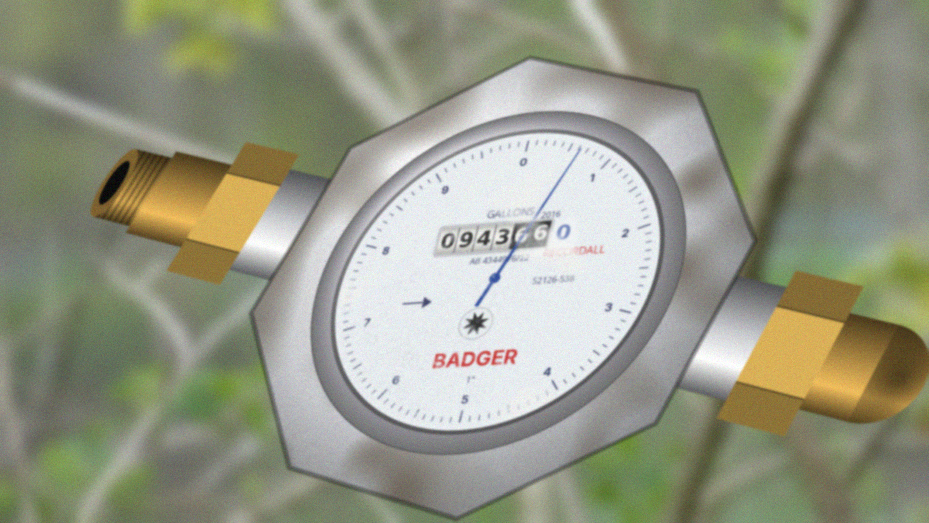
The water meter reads {"value": 943660.6, "unit": "gal"}
